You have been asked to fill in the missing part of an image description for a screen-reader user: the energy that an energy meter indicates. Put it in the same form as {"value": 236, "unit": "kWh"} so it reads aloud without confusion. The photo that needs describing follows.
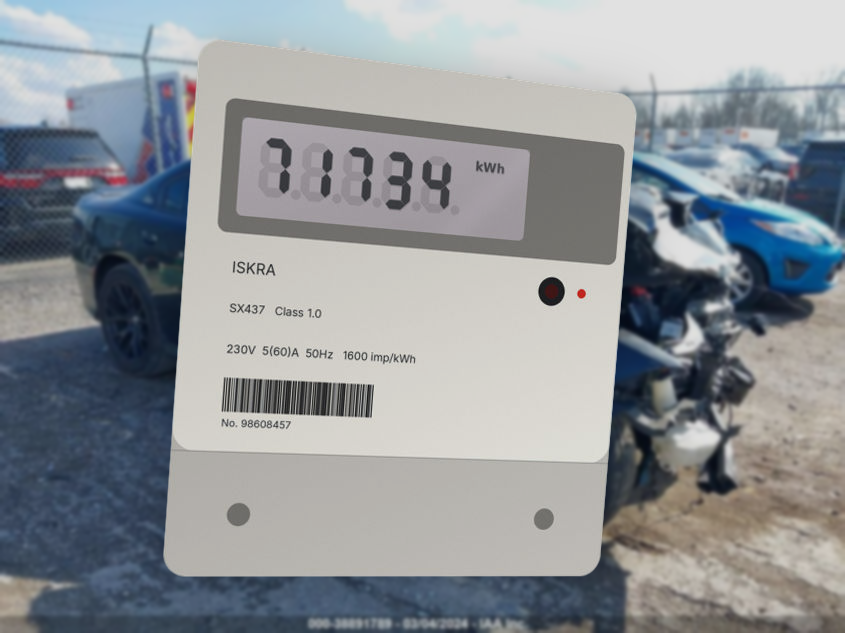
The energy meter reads {"value": 71734, "unit": "kWh"}
